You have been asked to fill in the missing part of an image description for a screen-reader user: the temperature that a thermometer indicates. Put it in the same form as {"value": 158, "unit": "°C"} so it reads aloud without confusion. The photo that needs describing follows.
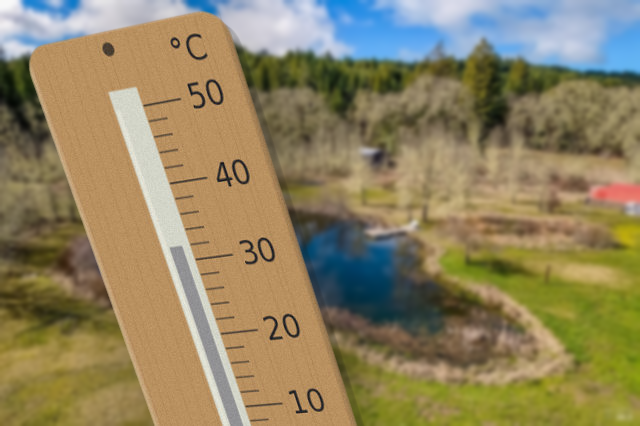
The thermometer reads {"value": 32, "unit": "°C"}
